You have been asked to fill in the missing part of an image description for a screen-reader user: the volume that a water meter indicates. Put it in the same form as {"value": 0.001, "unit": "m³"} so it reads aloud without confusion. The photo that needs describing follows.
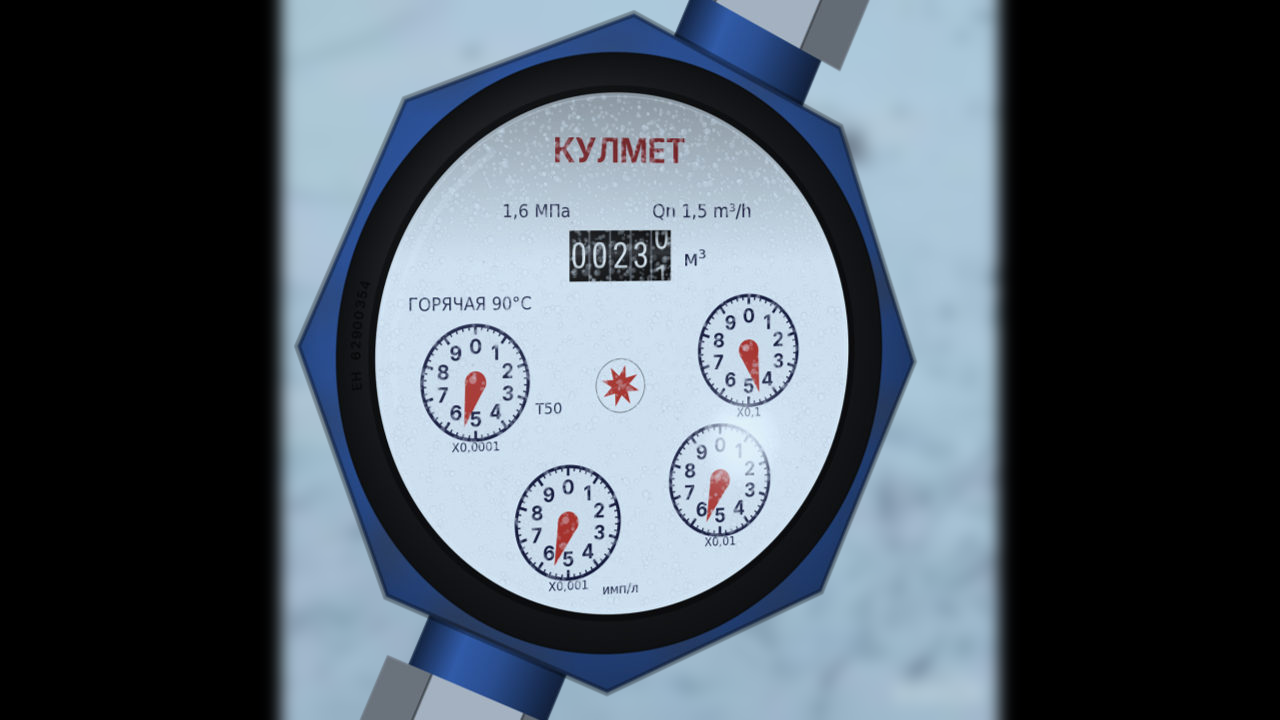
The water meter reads {"value": 230.4555, "unit": "m³"}
